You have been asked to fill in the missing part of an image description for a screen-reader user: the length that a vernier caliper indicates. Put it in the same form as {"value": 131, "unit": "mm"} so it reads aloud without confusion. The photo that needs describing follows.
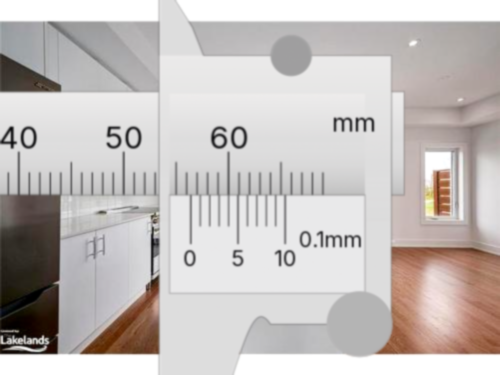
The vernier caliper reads {"value": 56.4, "unit": "mm"}
